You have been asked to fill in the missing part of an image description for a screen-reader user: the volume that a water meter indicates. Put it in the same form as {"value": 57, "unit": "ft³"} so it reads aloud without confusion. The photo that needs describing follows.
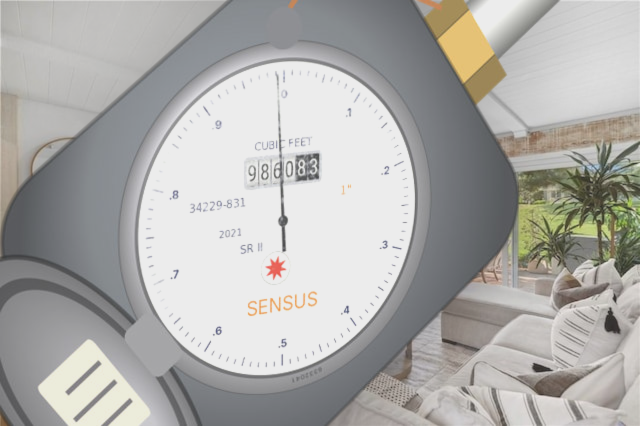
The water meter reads {"value": 986082.99, "unit": "ft³"}
